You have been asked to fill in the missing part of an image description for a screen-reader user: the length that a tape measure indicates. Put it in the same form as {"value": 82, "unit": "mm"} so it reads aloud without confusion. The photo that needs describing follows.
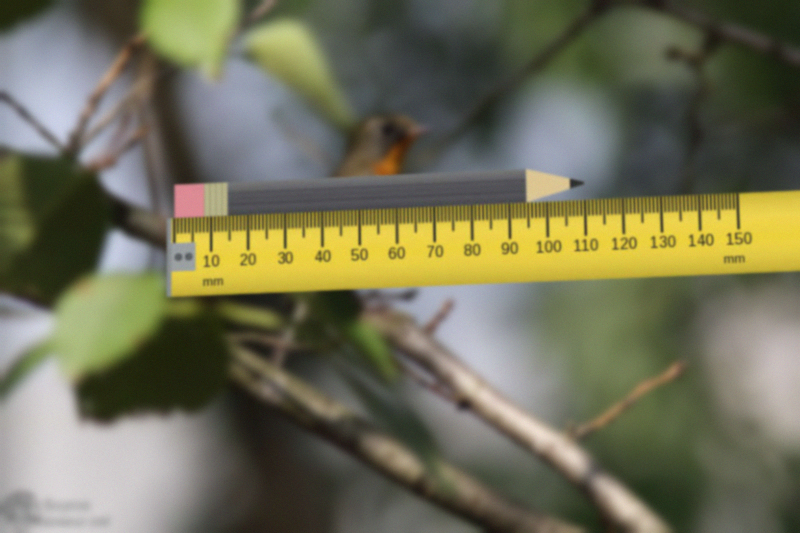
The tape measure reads {"value": 110, "unit": "mm"}
